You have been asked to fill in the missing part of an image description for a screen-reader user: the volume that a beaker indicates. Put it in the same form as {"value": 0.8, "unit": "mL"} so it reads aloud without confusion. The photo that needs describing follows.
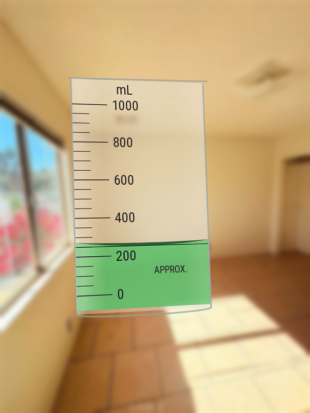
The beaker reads {"value": 250, "unit": "mL"}
